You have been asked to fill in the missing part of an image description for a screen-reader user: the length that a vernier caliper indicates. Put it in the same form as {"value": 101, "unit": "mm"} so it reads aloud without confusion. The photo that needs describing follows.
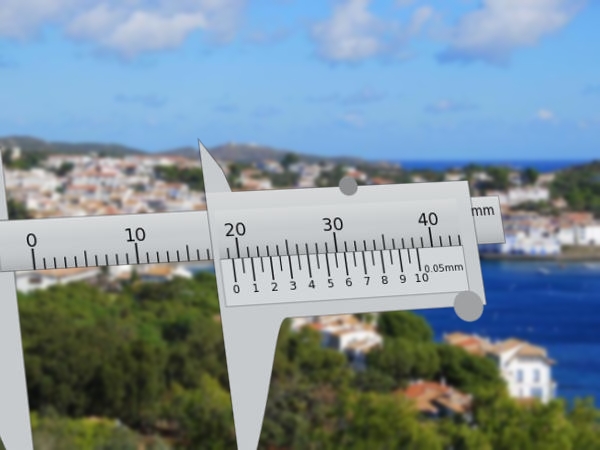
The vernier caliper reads {"value": 19.4, "unit": "mm"}
